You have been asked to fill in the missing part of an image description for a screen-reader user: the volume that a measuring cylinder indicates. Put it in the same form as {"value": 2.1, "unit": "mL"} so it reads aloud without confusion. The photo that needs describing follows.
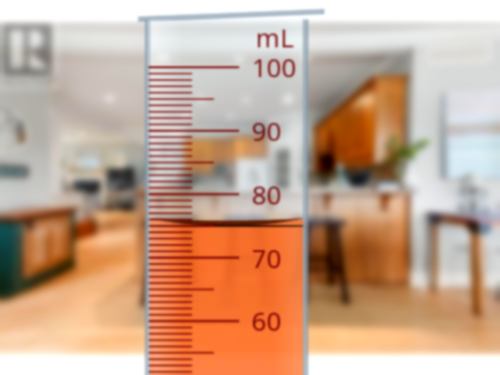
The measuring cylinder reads {"value": 75, "unit": "mL"}
